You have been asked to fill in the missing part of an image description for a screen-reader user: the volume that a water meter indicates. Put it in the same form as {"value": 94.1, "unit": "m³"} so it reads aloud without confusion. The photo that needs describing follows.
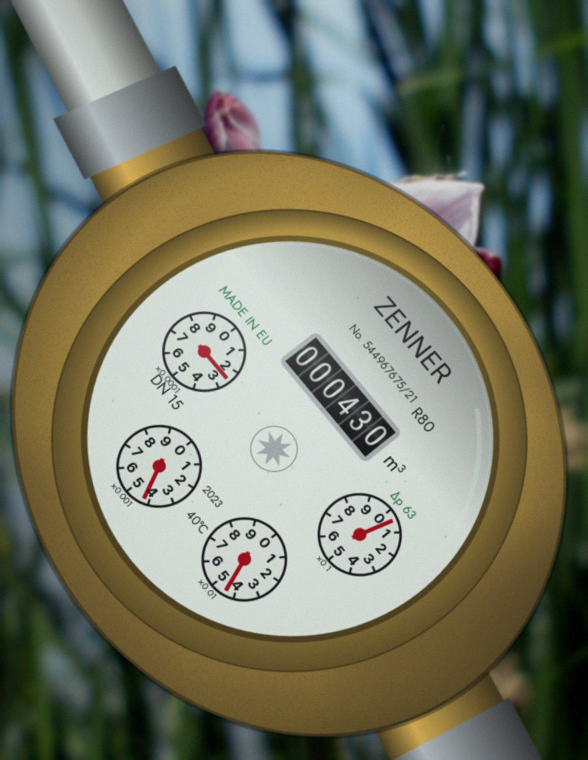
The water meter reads {"value": 430.0442, "unit": "m³"}
